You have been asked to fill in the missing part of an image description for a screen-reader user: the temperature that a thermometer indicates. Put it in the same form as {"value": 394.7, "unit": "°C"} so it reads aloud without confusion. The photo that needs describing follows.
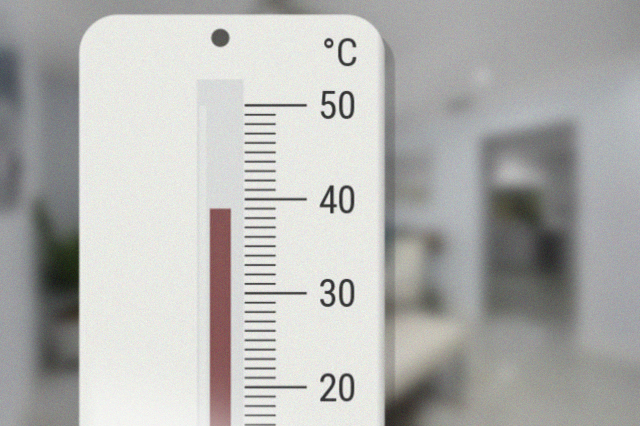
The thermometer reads {"value": 39, "unit": "°C"}
